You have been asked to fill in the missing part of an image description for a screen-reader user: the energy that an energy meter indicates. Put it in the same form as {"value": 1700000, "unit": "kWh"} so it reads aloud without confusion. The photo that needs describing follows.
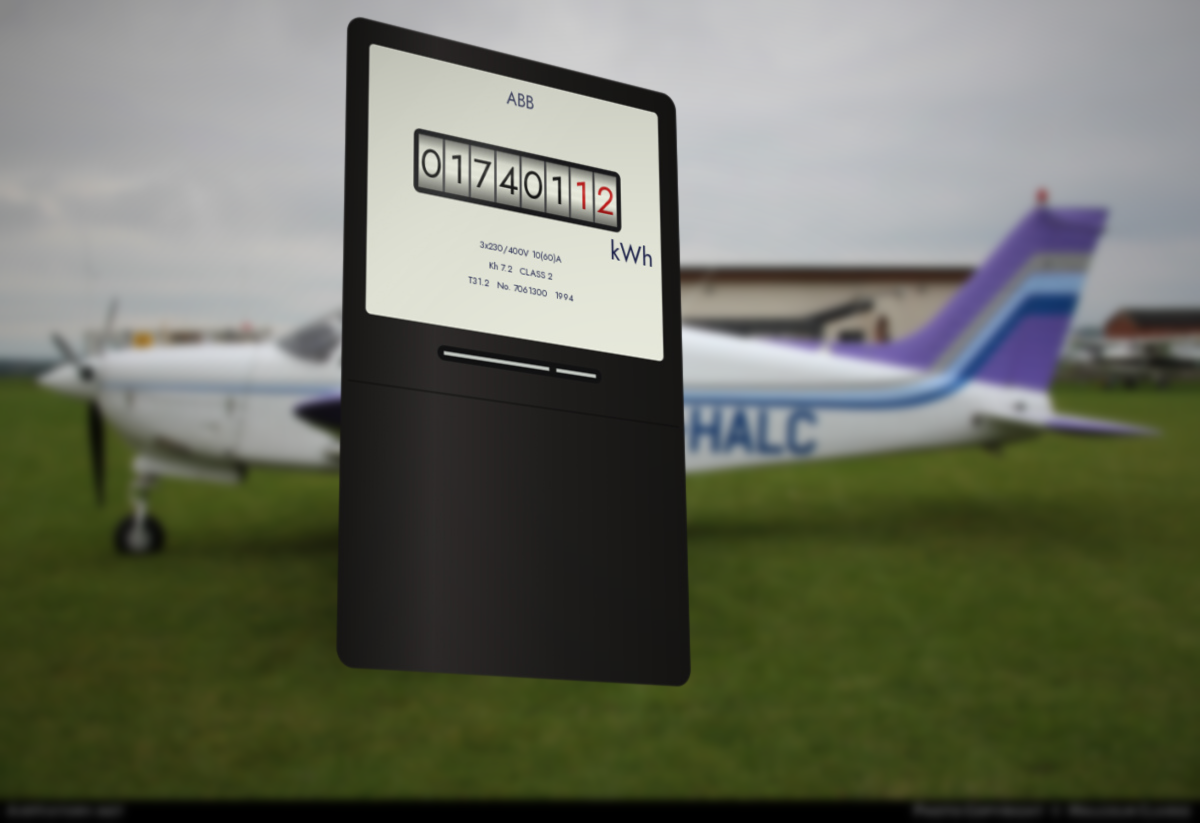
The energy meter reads {"value": 17401.12, "unit": "kWh"}
